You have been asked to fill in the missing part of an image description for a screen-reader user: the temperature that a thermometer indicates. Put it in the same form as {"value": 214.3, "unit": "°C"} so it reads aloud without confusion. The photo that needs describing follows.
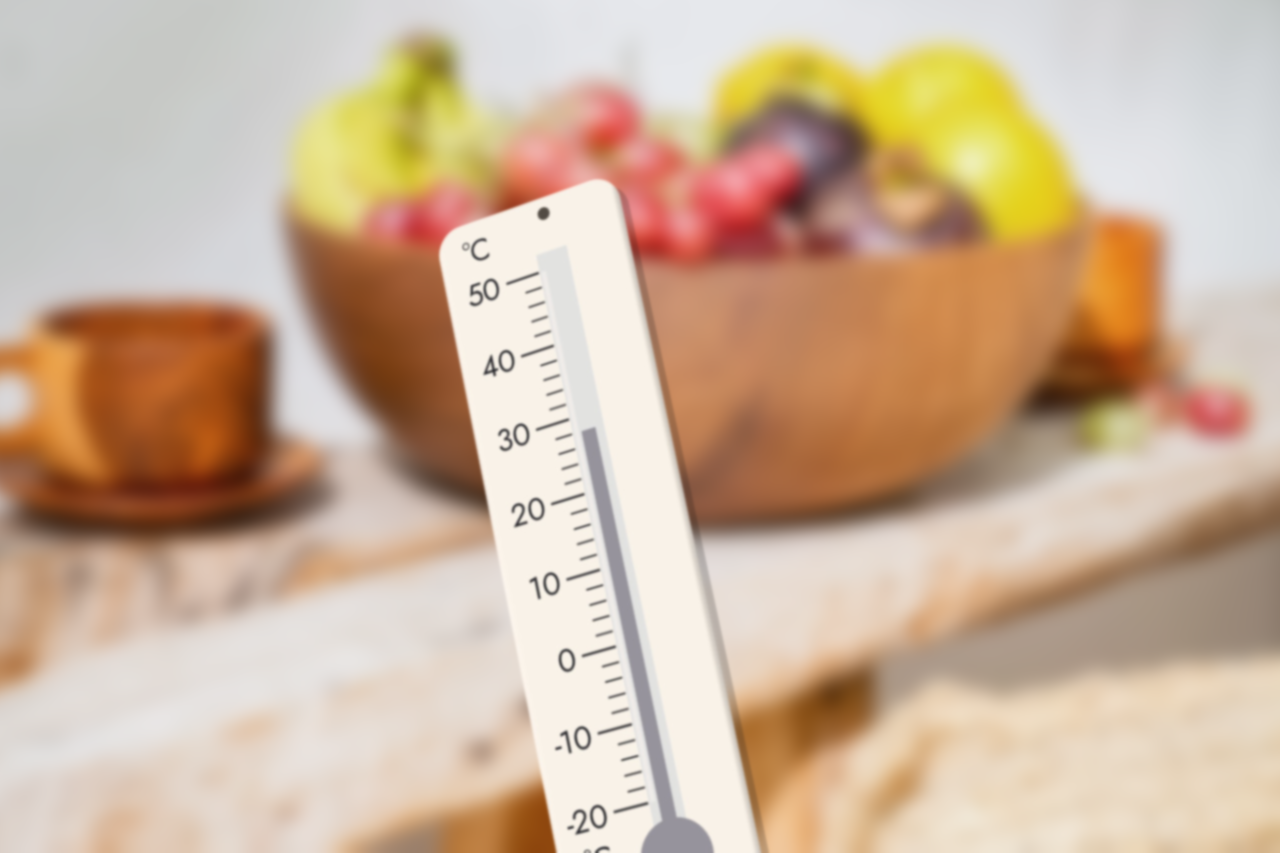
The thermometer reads {"value": 28, "unit": "°C"}
